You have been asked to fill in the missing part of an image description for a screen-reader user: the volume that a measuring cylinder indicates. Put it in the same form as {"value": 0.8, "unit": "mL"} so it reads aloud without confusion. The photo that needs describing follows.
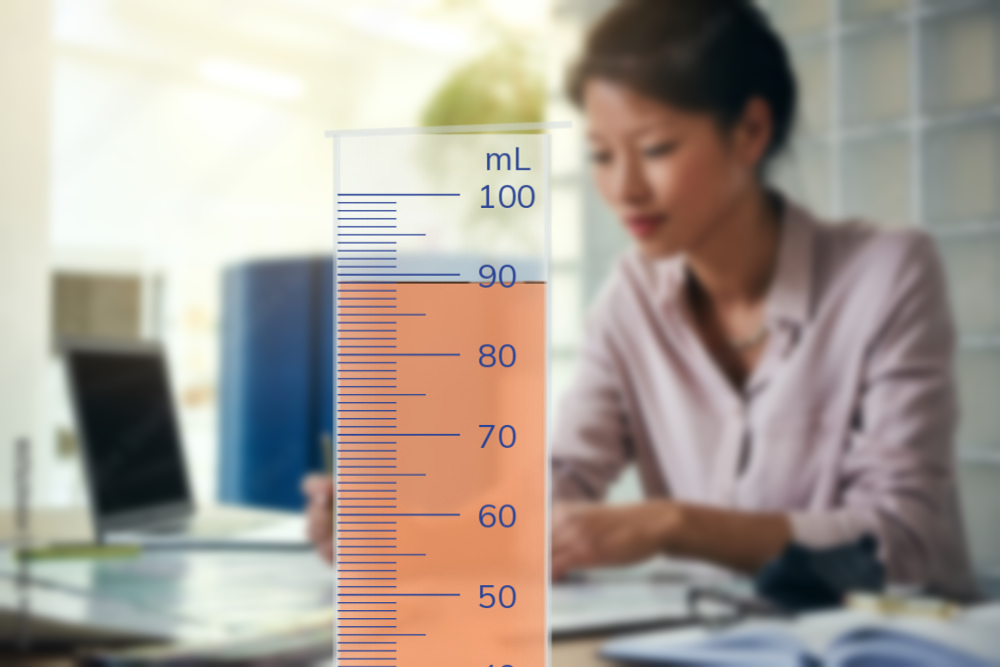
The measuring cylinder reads {"value": 89, "unit": "mL"}
